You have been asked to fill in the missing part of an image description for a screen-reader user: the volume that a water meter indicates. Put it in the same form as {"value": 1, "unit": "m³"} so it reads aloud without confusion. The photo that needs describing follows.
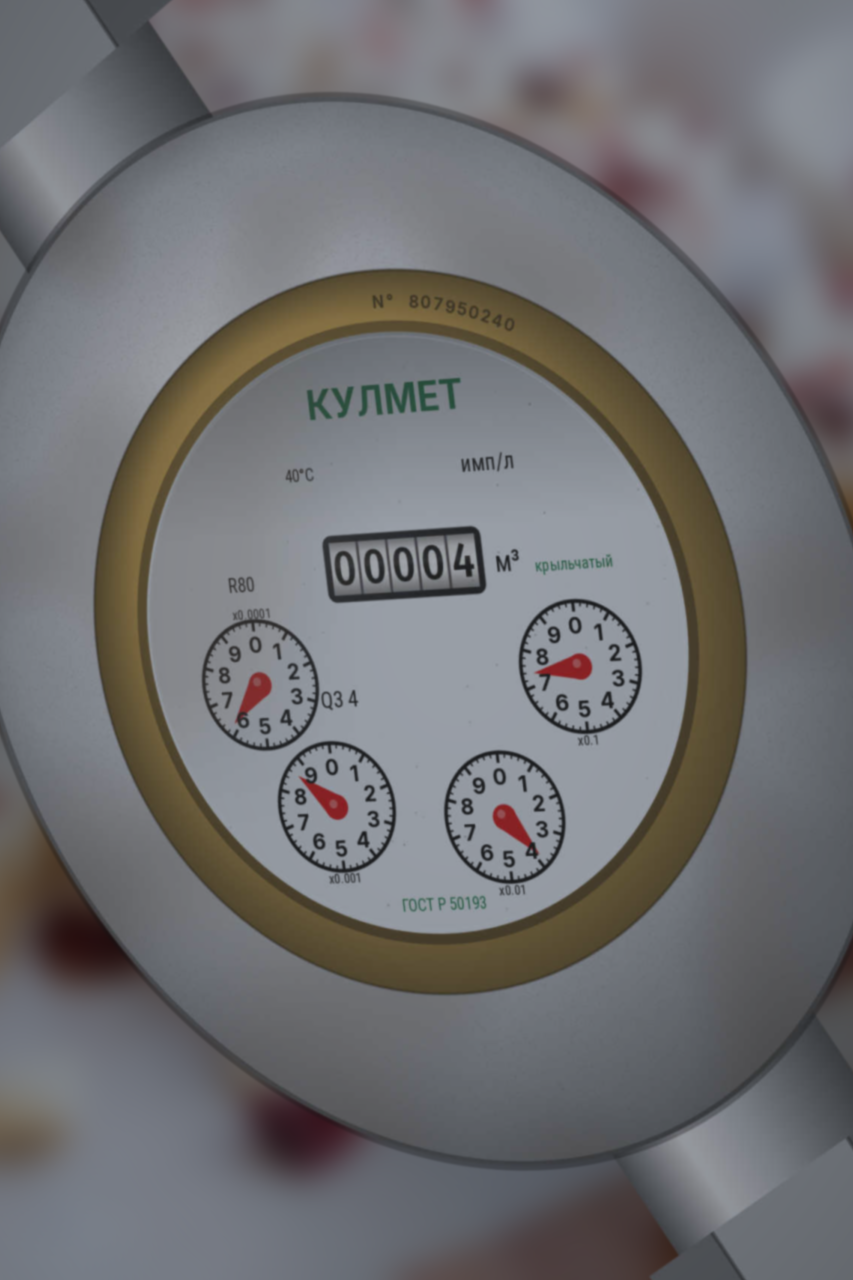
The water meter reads {"value": 4.7386, "unit": "m³"}
